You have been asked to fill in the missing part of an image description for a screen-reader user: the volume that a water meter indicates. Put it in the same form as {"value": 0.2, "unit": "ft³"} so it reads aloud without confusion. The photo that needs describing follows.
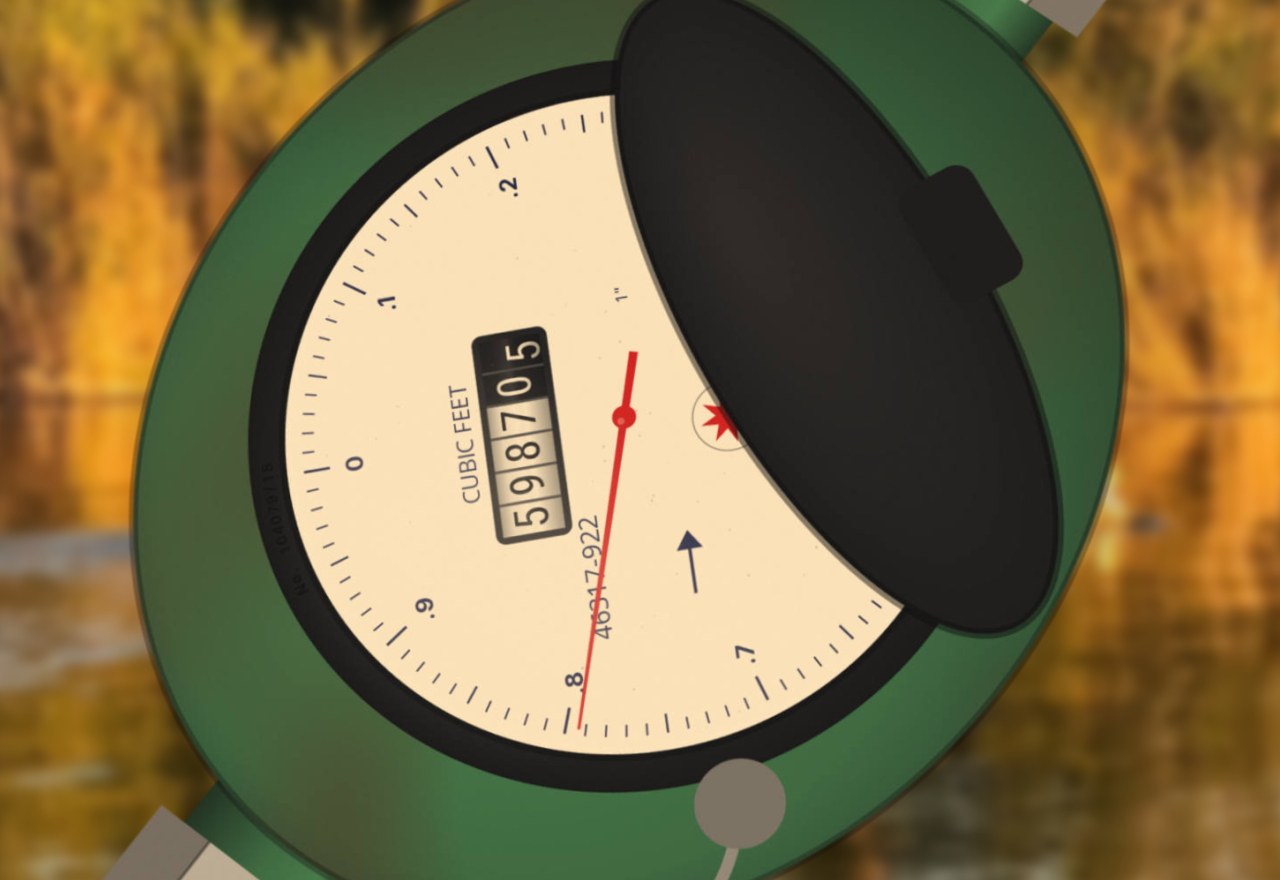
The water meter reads {"value": 598704.79, "unit": "ft³"}
